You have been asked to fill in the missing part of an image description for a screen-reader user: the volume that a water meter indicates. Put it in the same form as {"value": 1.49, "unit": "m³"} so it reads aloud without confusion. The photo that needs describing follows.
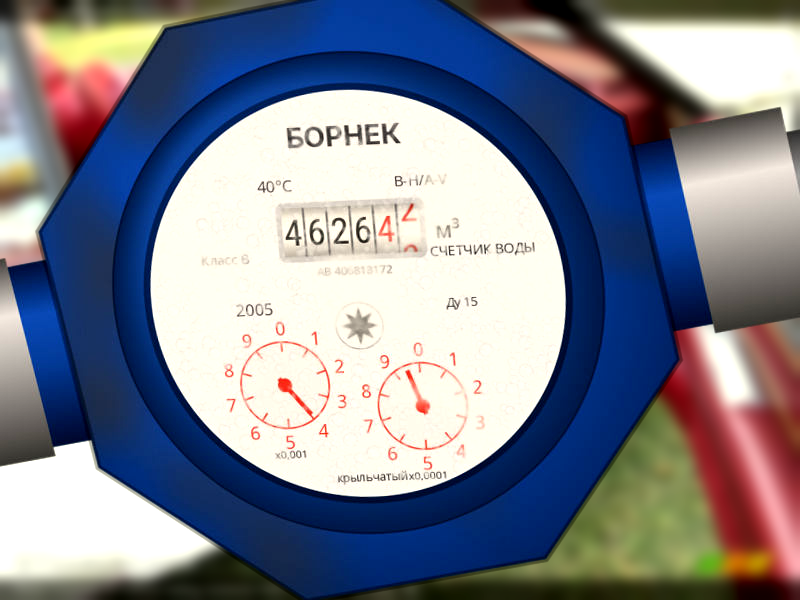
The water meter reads {"value": 4626.4239, "unit": "m³"}
